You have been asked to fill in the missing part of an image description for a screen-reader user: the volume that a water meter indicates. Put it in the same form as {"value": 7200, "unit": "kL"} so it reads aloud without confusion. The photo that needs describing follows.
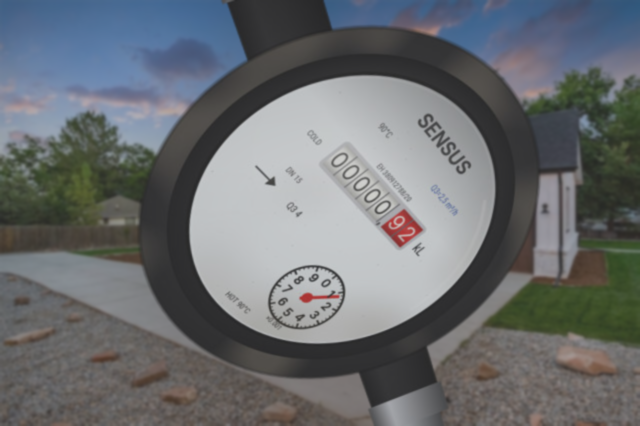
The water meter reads {"value": 0.921, "unit": "kL"}
